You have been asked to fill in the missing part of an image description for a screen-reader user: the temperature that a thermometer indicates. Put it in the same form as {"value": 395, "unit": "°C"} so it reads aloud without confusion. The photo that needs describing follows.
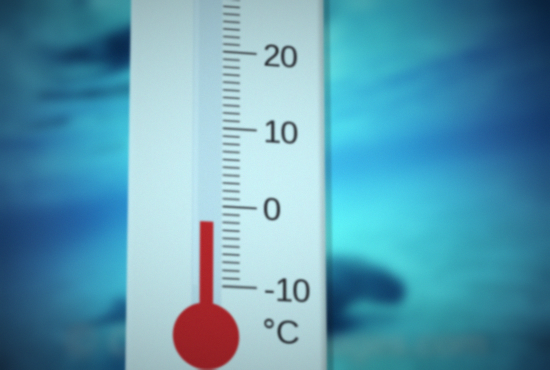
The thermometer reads {"value": -2, "unit": "°C"}
